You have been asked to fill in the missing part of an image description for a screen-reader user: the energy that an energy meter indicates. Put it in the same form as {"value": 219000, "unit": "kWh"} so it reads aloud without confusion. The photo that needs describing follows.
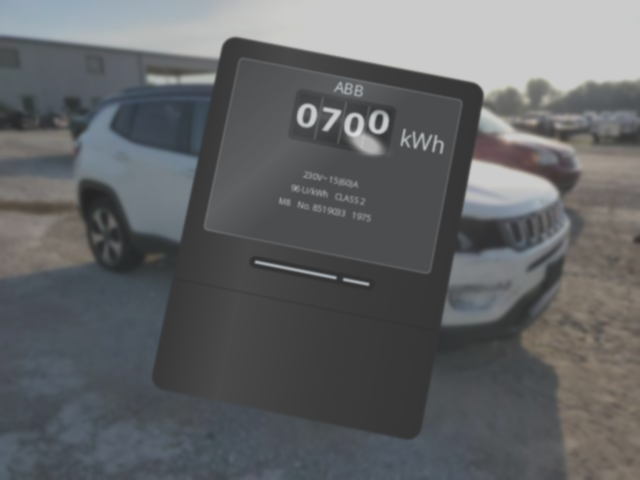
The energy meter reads {"value": 700, "unit": "kWh"}
